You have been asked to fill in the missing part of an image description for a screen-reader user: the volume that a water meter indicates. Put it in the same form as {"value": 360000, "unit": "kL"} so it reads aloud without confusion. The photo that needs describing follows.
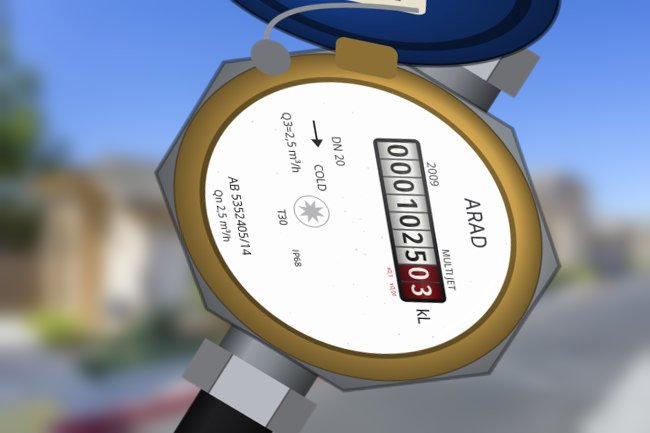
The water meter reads {"value": 1025.03, "unit": "kL"}
